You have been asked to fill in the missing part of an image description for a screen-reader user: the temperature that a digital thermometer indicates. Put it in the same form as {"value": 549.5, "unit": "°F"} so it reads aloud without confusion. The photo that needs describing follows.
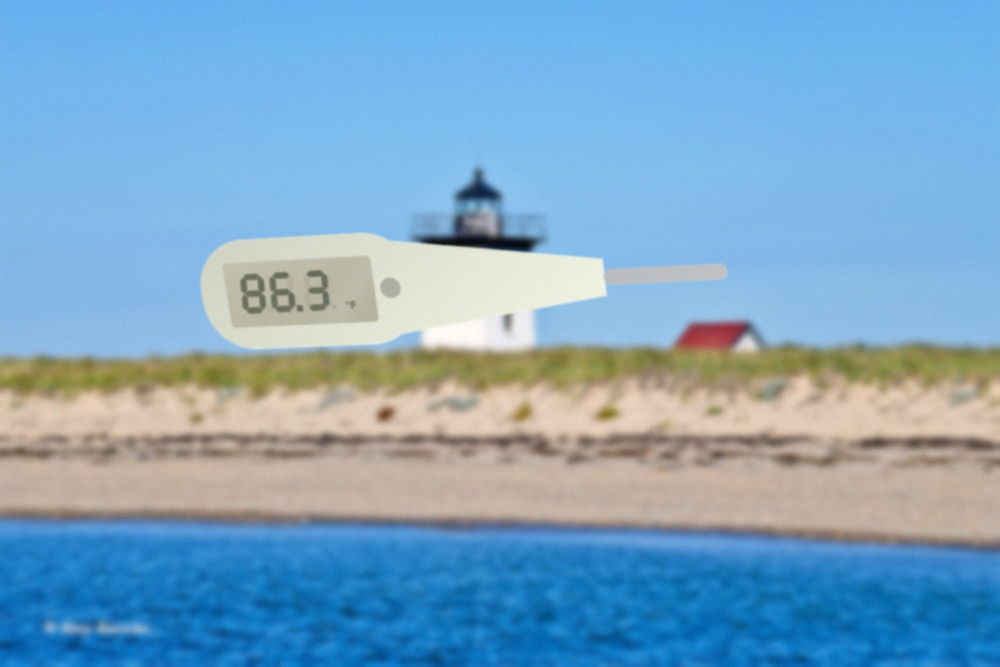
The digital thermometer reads {"value": 86.3, "unit": "°F"}
